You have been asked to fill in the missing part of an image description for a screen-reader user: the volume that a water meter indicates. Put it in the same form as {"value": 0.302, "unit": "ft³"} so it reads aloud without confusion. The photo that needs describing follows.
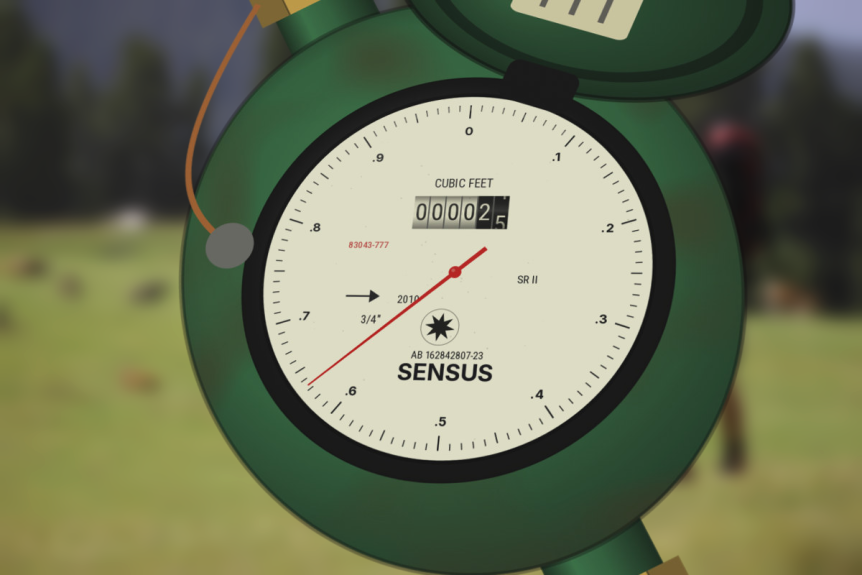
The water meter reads {"value": 24.63, "unit": "ft³"}
